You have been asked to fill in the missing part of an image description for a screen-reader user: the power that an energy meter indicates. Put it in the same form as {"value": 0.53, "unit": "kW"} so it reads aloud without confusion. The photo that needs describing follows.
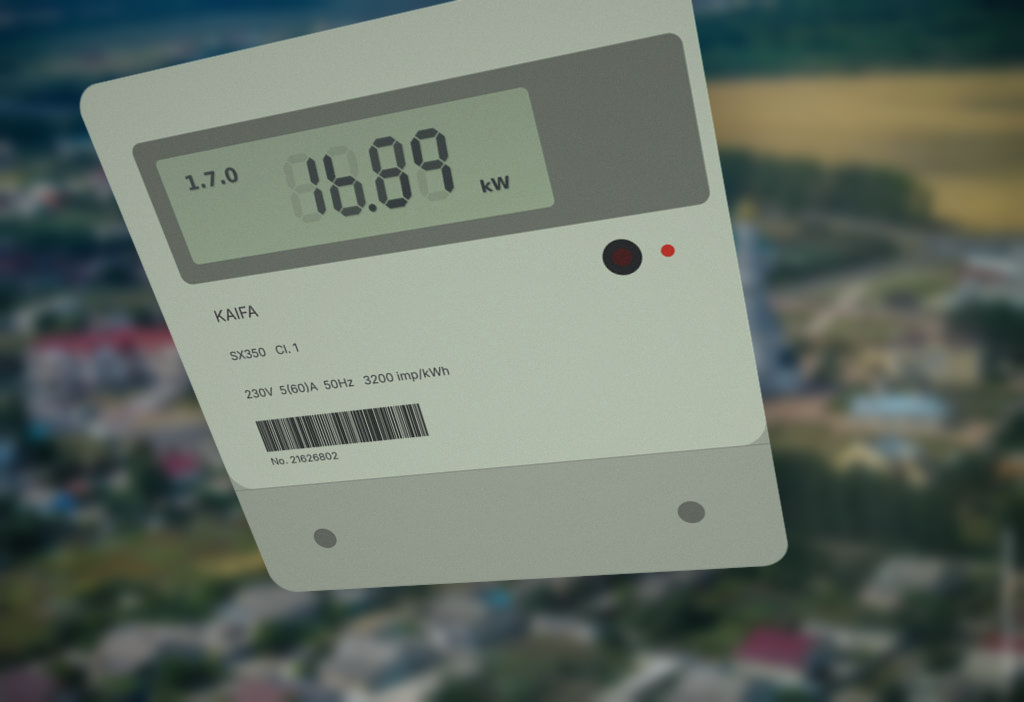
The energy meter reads {"value": 16.89, "unit": "kW"}
